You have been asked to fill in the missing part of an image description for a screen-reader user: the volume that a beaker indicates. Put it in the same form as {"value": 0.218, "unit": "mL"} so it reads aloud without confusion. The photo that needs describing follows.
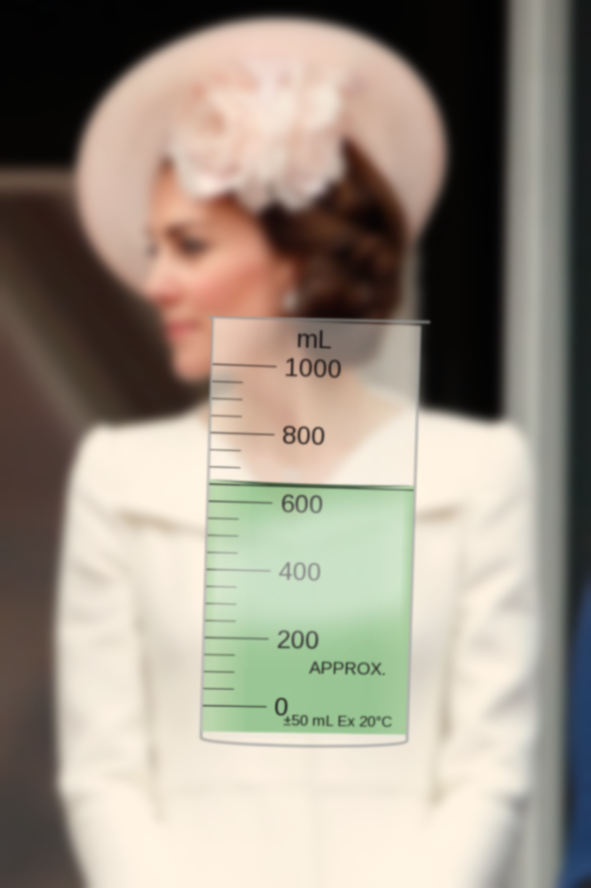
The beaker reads {"value": 650, "unit": "mL"}
